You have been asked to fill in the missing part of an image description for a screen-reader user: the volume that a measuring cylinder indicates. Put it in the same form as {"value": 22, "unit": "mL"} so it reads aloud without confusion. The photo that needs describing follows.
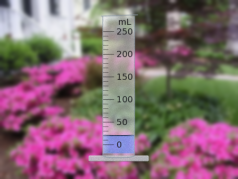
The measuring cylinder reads {"value": 20, "unit": "mL"}
